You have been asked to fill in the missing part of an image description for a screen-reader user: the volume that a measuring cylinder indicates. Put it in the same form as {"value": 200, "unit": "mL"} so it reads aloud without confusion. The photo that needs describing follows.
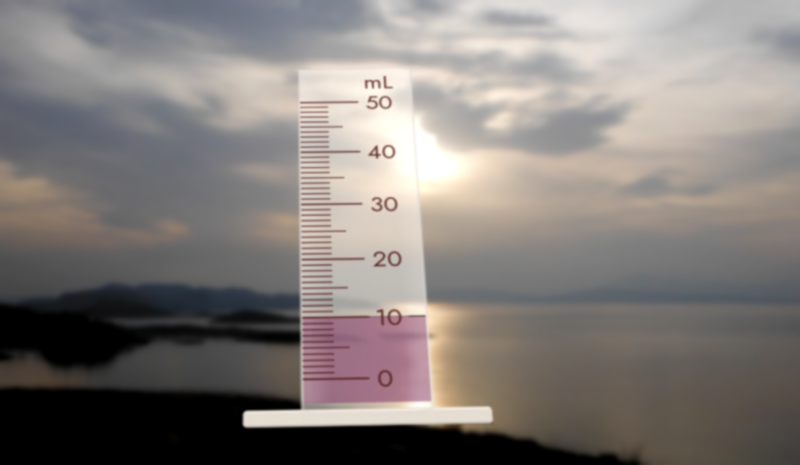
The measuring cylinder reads {"value": 10, "unit": "mL"}
